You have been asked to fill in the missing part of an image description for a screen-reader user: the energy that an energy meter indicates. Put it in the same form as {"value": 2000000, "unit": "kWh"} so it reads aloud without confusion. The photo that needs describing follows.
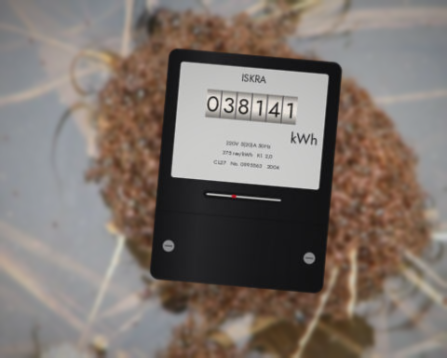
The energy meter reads {"value": 38141, "unit": "kWh"}
